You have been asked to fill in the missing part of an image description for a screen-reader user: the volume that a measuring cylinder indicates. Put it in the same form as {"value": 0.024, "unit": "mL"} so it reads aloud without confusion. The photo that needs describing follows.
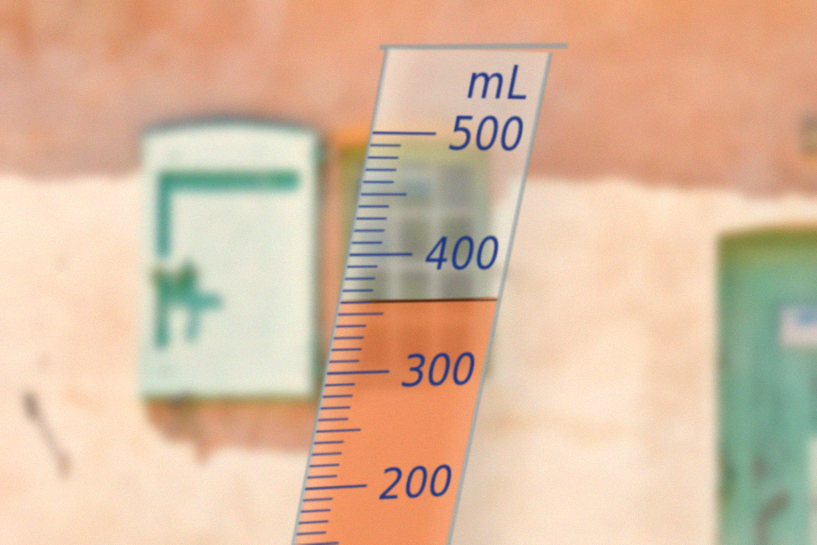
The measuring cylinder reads {"value": 360, "unit": "mL"}
